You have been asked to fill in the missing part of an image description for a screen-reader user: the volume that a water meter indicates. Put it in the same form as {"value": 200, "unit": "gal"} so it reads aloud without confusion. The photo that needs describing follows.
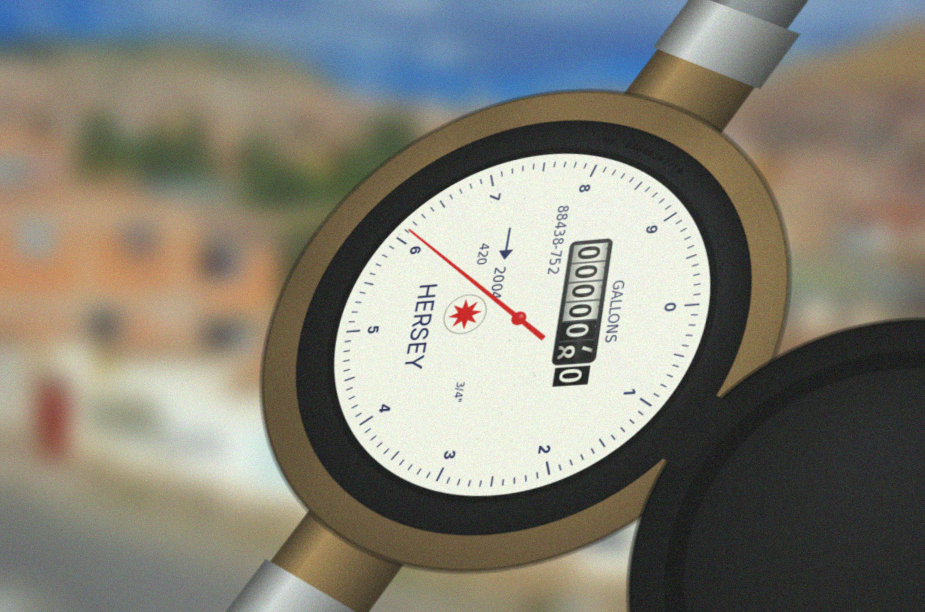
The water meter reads {"value": 76.1, "unit": "gal"}
